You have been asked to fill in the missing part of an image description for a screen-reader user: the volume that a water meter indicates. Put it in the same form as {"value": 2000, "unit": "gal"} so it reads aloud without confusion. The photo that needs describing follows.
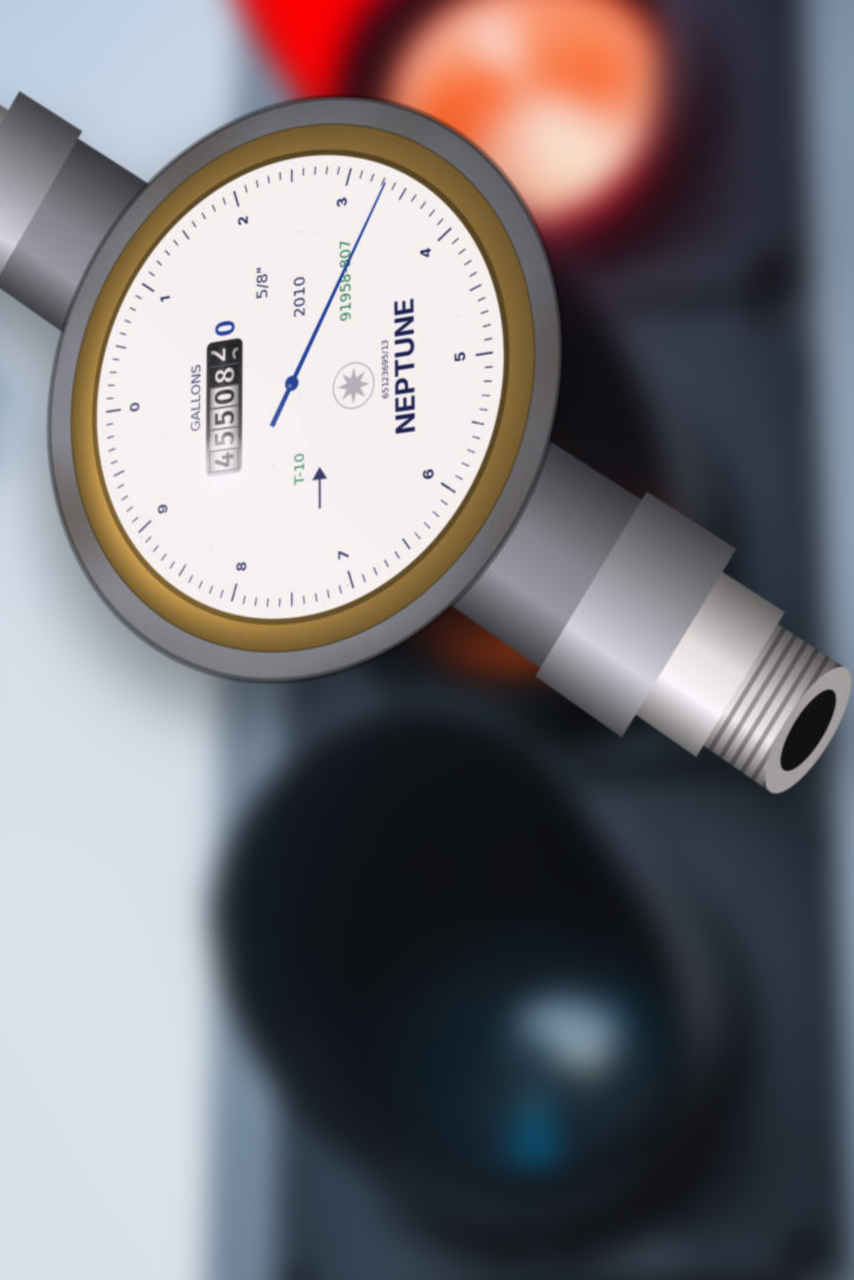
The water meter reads {"value": 4550823.3, "unit": "gal"}
